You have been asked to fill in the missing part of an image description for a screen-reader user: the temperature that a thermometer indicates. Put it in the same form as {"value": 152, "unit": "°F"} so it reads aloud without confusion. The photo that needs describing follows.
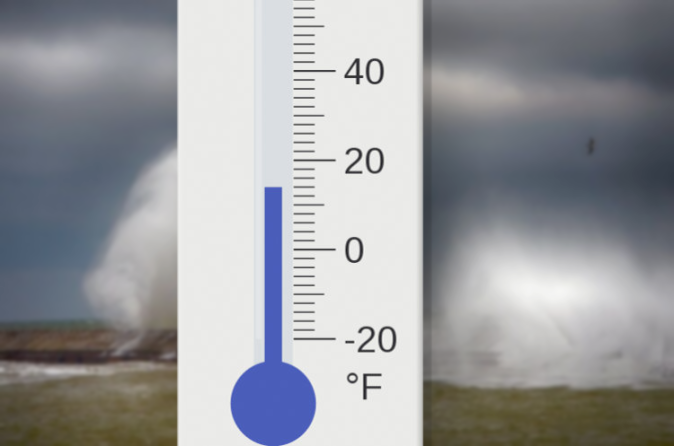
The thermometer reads {"value": 14, "unit": "°F"}
